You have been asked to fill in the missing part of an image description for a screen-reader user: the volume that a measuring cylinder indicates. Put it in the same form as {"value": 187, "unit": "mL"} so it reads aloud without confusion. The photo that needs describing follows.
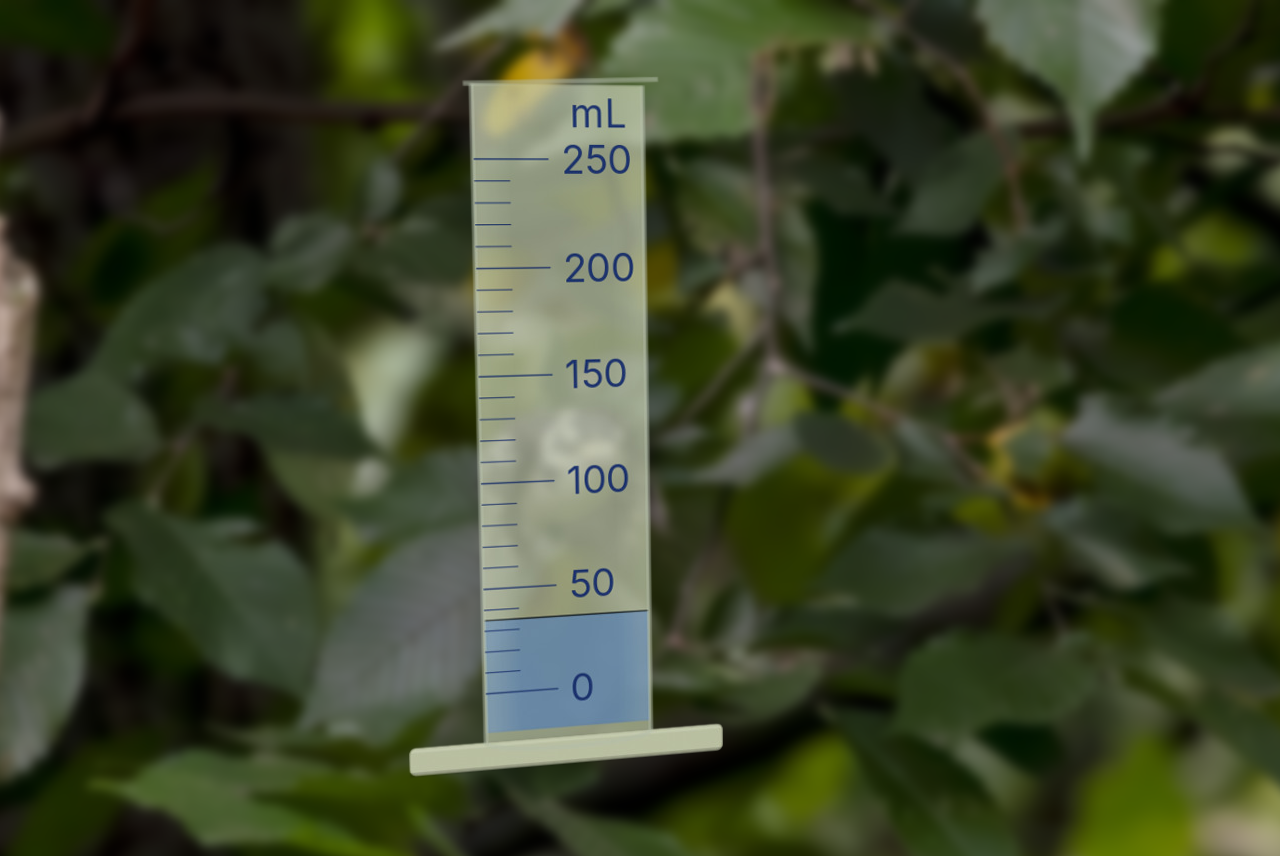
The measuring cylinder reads {"value": 35, "unit": "mL"}
